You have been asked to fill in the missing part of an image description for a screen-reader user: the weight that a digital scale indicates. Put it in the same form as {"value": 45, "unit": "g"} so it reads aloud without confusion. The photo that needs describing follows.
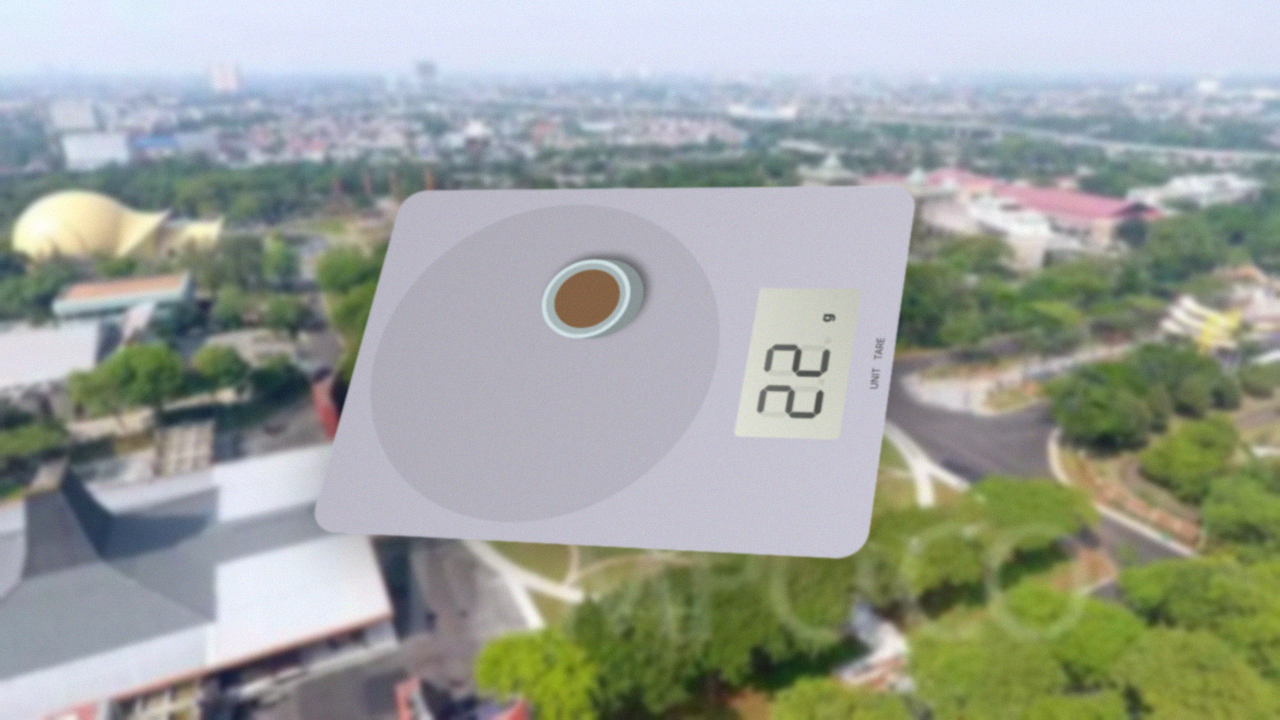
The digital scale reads {"value": 22, "unit": "g"}
